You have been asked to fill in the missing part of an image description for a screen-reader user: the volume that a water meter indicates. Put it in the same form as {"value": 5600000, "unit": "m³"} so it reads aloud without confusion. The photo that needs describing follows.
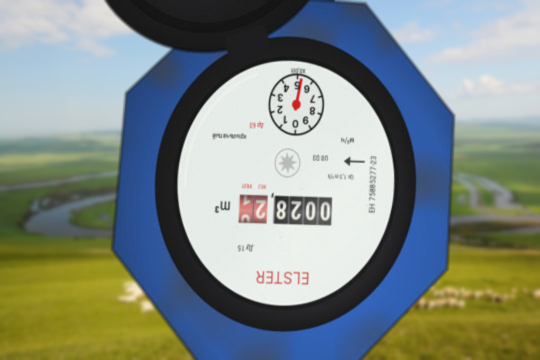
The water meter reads {"value": 28.205, "unit": "m³"}
